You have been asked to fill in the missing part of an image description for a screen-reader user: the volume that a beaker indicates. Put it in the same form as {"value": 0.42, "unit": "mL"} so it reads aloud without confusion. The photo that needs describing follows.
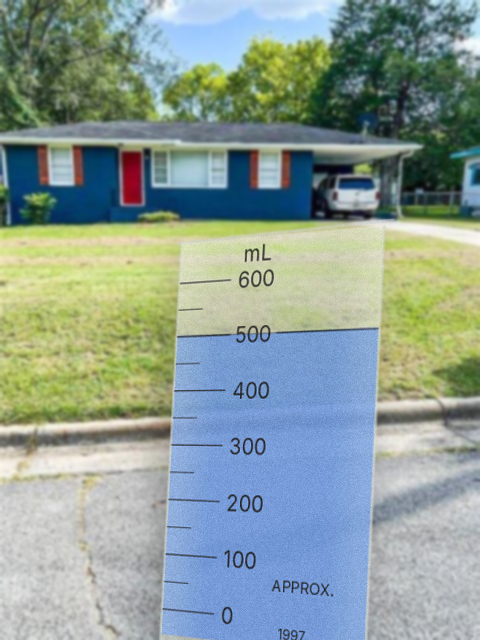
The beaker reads {"value": 500, "unit": "mL"}
